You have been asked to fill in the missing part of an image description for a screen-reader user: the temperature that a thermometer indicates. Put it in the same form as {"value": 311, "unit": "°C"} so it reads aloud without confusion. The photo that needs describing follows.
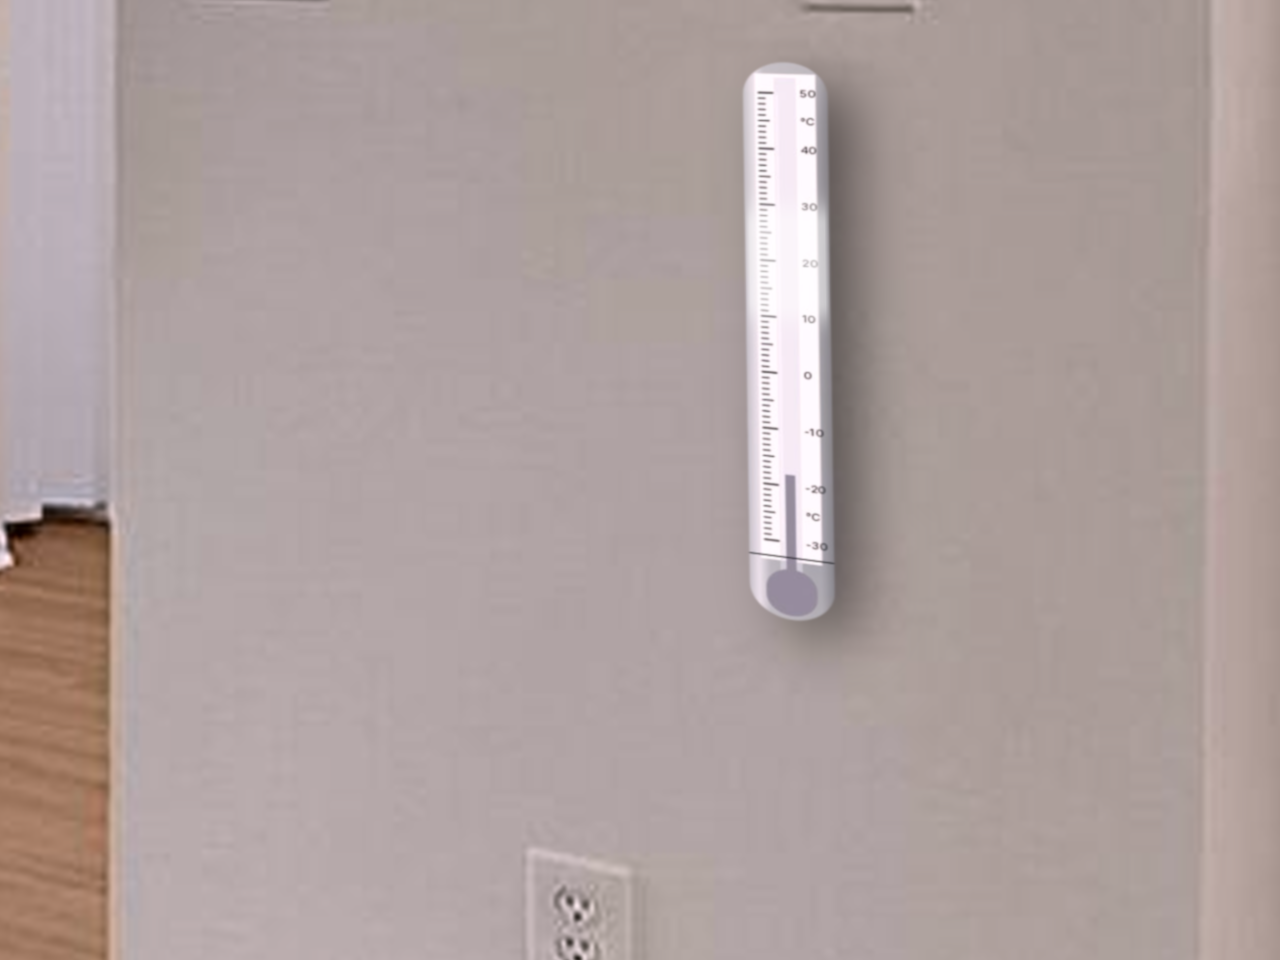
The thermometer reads {"value": -18, "unit": "°C"}
